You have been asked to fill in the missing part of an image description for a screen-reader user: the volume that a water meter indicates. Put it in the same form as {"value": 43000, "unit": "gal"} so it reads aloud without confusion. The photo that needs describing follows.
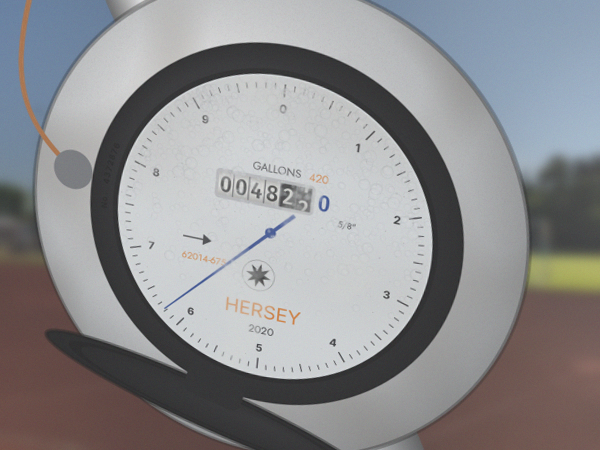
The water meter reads {"value": 48216.2, "unit": "gal"}
